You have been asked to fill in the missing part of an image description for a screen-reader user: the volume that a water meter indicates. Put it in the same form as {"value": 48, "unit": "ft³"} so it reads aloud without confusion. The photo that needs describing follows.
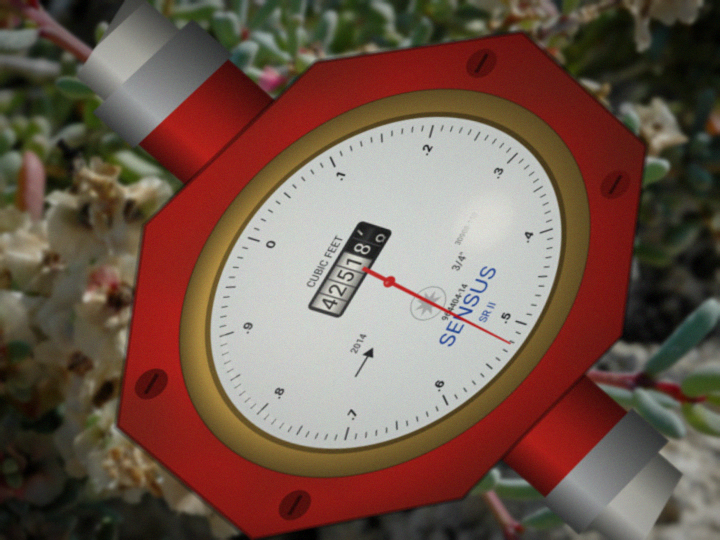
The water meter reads {"value": 425187.52, "unit": "ft³"}
